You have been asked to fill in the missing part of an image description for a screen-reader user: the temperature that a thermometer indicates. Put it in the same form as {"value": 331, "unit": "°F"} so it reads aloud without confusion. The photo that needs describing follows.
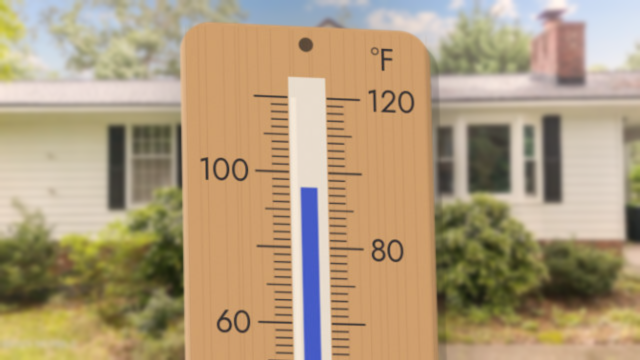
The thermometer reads {"value": 96, "unit": "°F"}
